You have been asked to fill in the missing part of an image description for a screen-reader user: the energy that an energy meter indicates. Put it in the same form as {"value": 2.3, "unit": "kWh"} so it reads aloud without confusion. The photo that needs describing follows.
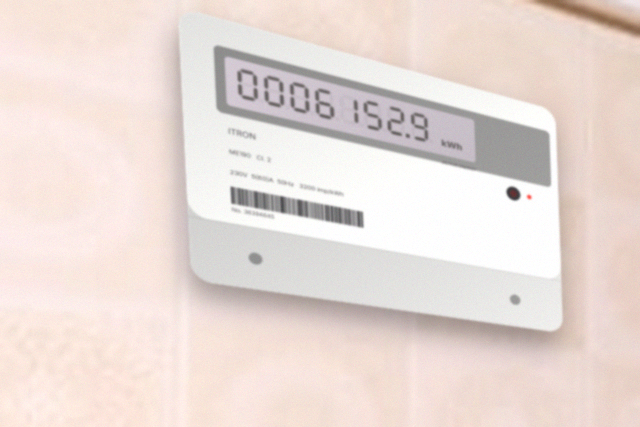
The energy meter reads {"value": 6152.9, "unit": "kWh"}
